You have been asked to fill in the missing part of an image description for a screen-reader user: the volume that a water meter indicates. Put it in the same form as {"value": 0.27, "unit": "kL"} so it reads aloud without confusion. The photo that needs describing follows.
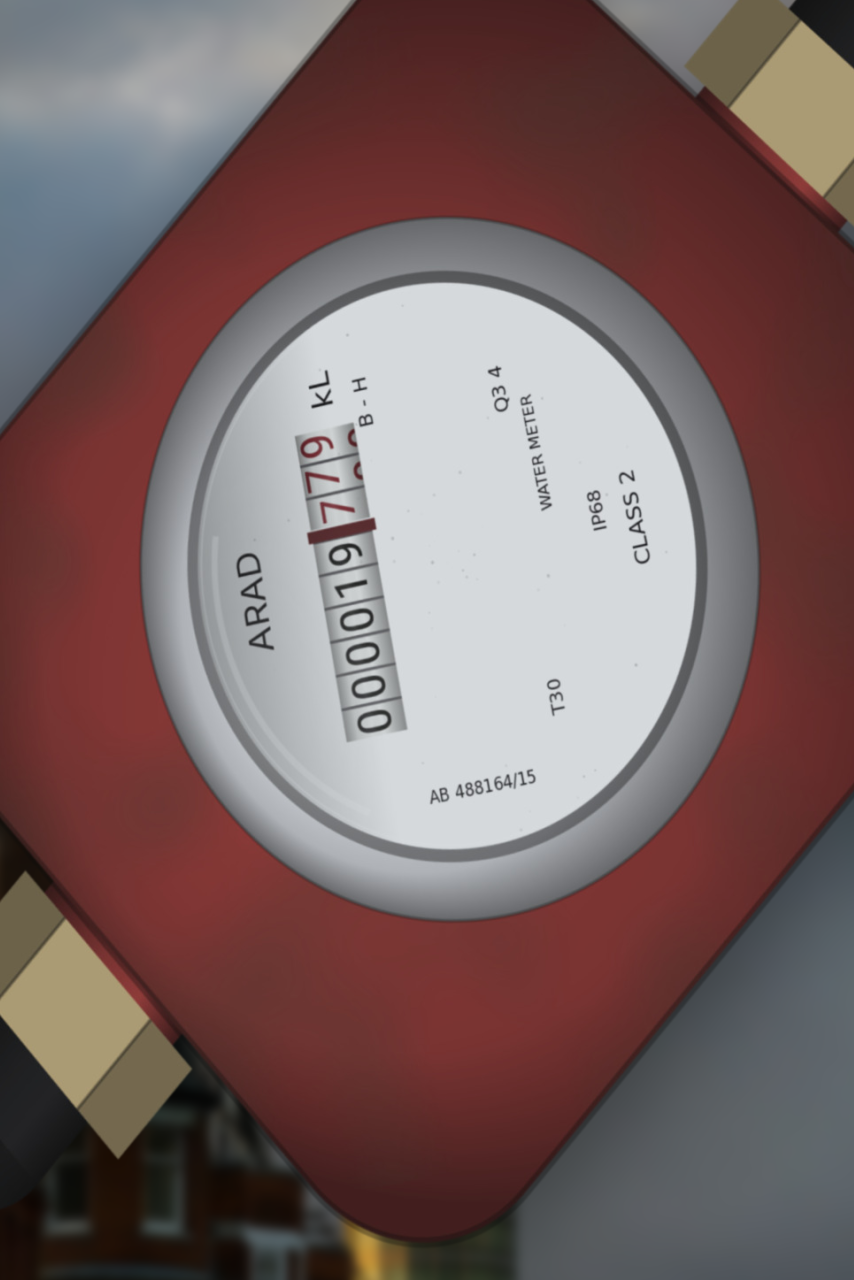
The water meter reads {"value": 19.779, "unit": "kL"}
